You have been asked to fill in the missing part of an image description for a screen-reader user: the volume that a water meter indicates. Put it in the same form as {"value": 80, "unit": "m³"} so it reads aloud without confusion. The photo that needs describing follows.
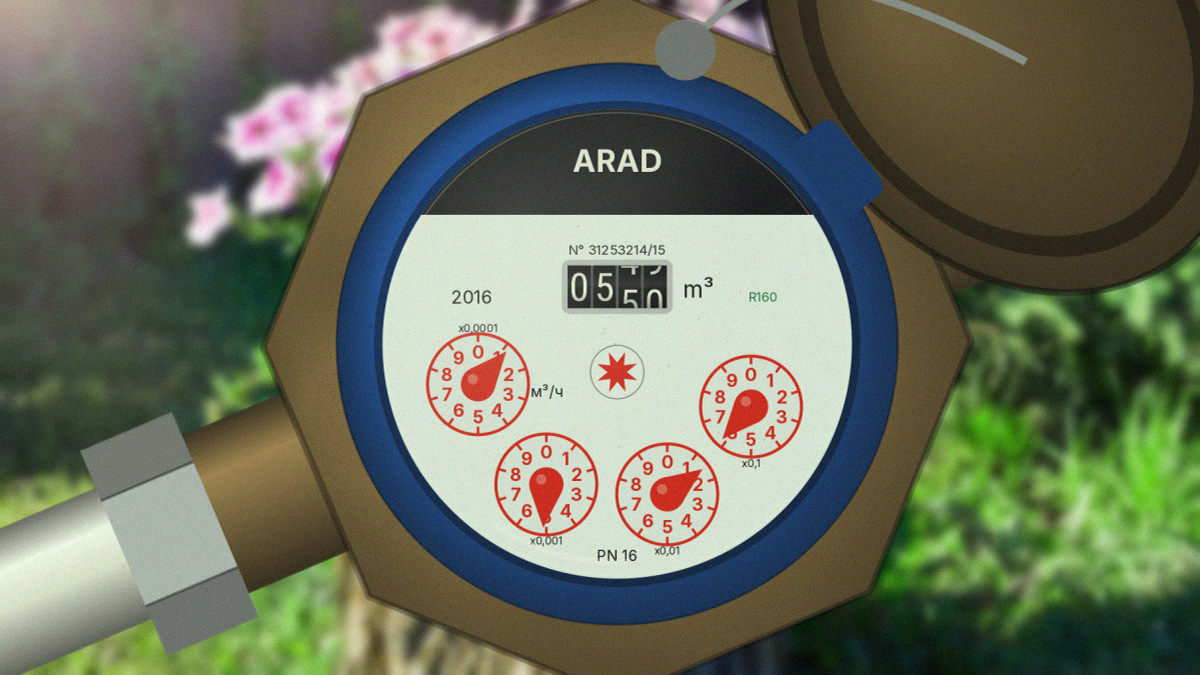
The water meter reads {"value": 549.6151, "unit": "m³"}
